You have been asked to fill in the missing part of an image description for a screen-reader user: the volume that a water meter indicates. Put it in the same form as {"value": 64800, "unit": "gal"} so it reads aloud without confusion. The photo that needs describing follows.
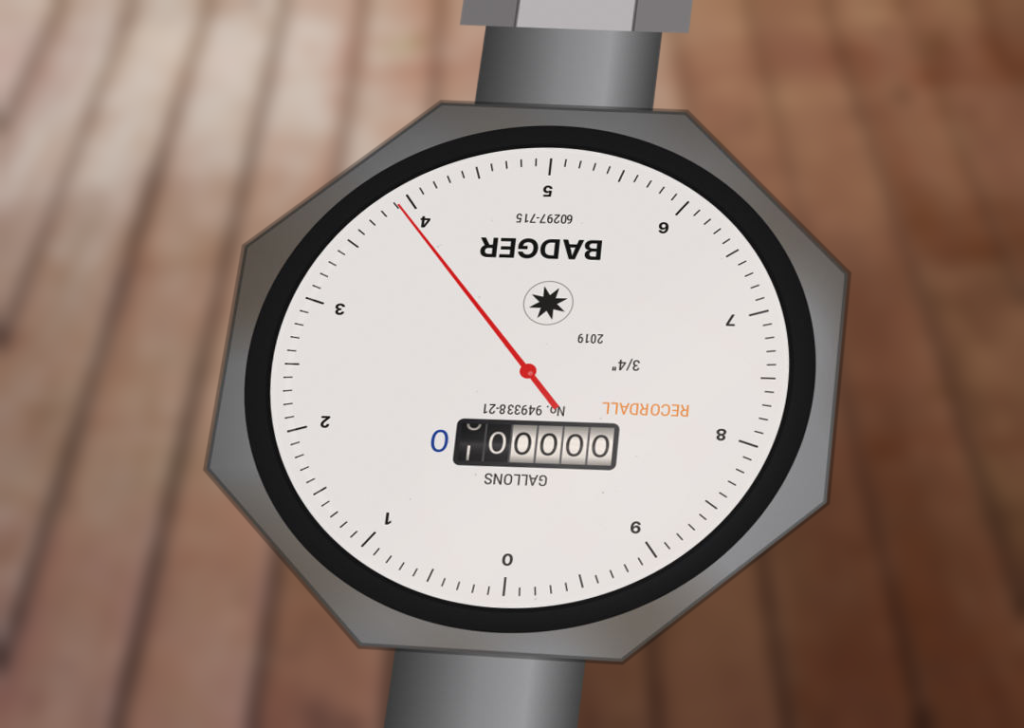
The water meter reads {"value": 13.9, "unit": "gal"}
